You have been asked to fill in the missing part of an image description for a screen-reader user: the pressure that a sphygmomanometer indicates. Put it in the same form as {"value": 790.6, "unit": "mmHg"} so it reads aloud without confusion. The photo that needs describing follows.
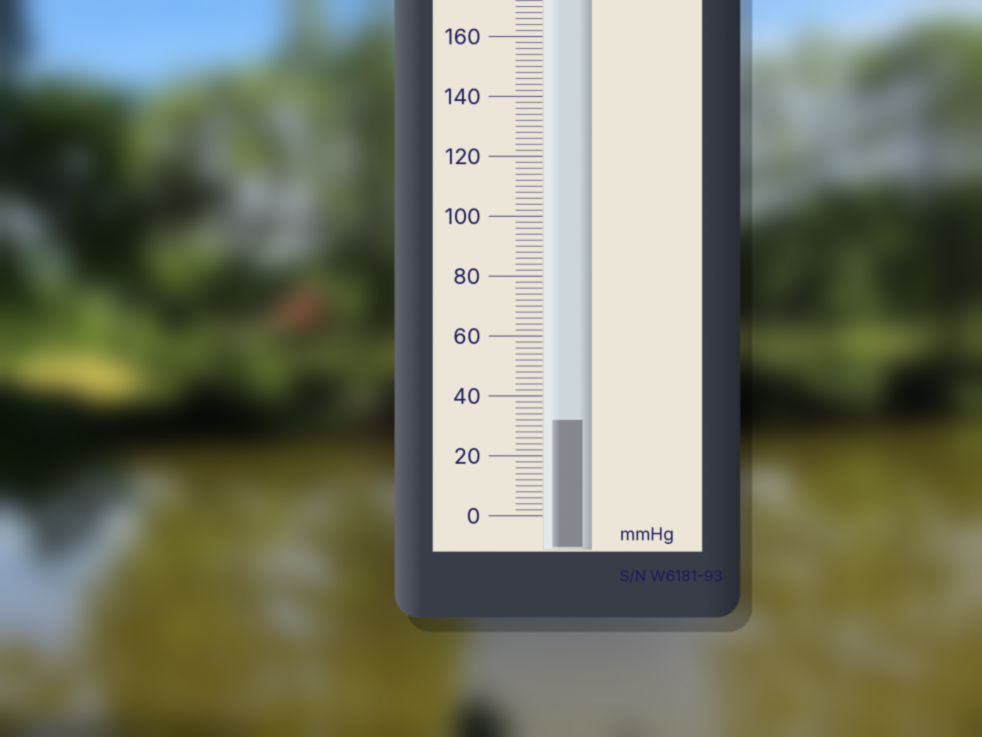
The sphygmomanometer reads {"value": 32, "unit": "mmHg"}
